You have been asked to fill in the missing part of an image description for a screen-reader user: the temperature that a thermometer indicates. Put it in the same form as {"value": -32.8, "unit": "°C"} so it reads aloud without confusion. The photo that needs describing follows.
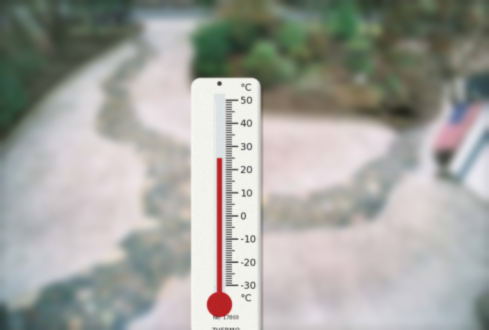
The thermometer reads {"value": 25, "unit": "°C"}
